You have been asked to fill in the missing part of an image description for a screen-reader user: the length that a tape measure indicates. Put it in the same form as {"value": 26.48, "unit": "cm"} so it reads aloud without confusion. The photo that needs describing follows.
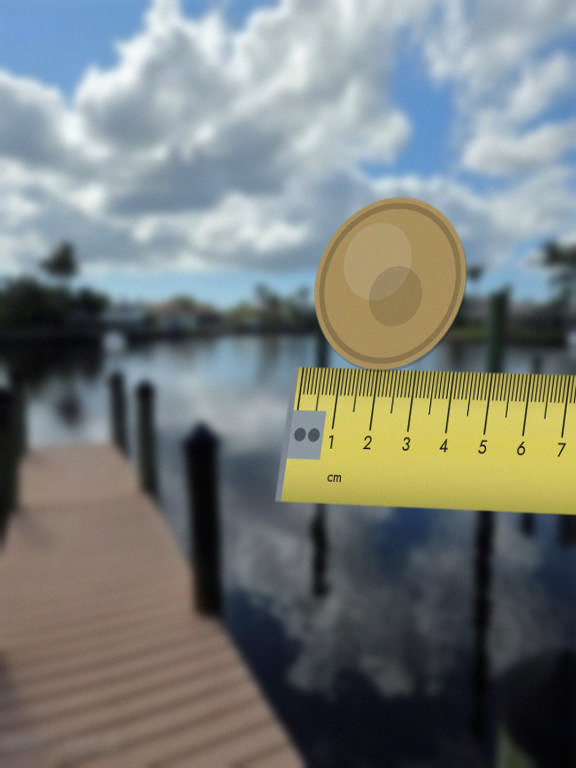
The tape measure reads {"value": 4, "unit": "cm"}
